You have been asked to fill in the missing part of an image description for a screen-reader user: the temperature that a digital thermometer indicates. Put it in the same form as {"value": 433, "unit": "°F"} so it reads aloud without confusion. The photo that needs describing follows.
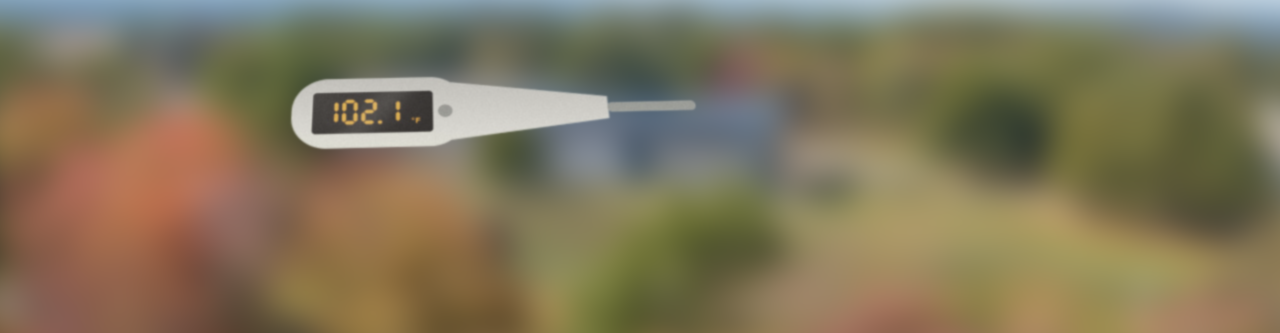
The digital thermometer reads {"value": 102.1, "unit": "°F"}
